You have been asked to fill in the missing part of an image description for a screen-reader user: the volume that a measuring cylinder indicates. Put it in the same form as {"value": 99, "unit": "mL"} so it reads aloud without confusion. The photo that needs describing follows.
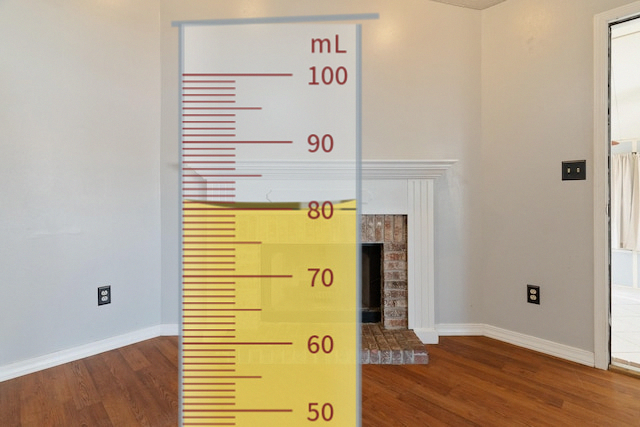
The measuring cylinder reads {"value": 80, "unit": "mL"}
